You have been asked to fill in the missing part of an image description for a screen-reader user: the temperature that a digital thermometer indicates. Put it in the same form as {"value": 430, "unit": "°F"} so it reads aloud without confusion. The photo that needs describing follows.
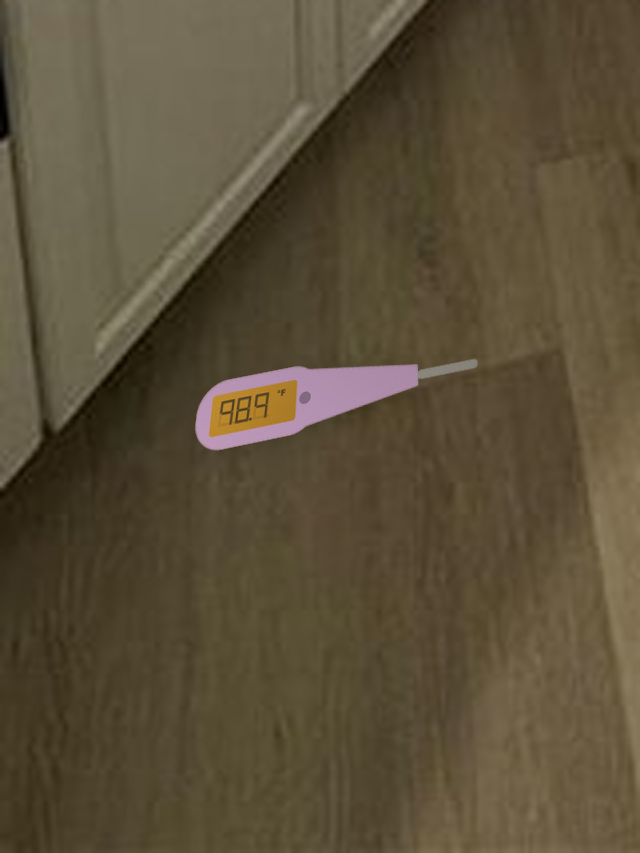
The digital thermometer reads {"value": 98.9, "unit": "°F"}
